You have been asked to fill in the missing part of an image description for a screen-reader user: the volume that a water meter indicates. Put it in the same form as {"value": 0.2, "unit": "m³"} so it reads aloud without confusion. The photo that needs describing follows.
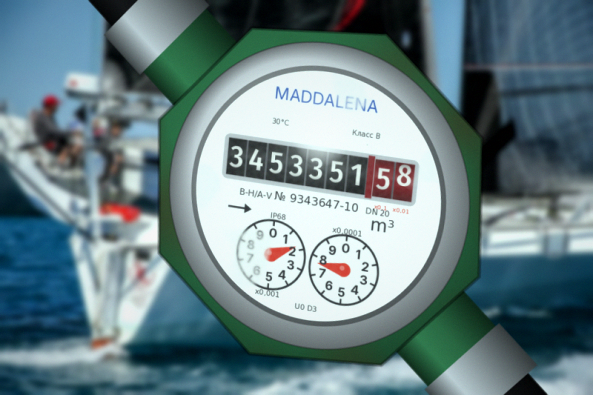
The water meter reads {"value": 3453351.5817, "unit": "m³"}
